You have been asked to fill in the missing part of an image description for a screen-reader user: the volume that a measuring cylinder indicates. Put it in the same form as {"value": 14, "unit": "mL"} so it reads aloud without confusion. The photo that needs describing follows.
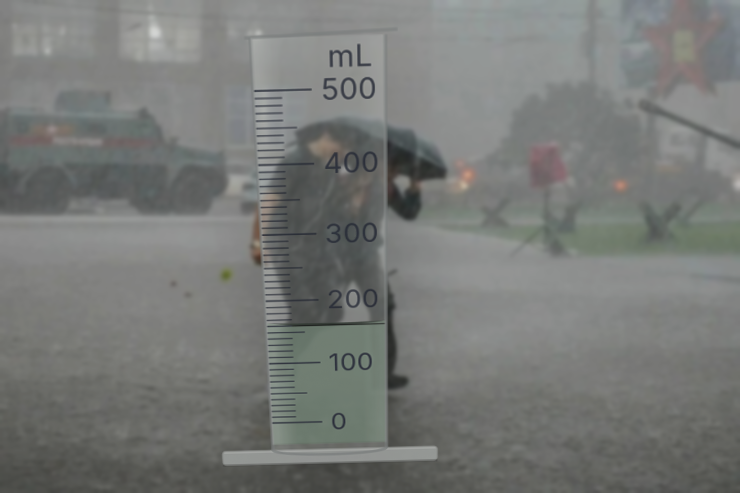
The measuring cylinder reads {"value": 160, "unit": "mL"}
